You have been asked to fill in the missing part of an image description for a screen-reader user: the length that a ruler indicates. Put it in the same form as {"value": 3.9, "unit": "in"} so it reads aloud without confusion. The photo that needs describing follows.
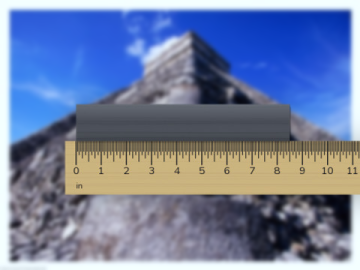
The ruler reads {"value": 8.5, "unit": "in"}
